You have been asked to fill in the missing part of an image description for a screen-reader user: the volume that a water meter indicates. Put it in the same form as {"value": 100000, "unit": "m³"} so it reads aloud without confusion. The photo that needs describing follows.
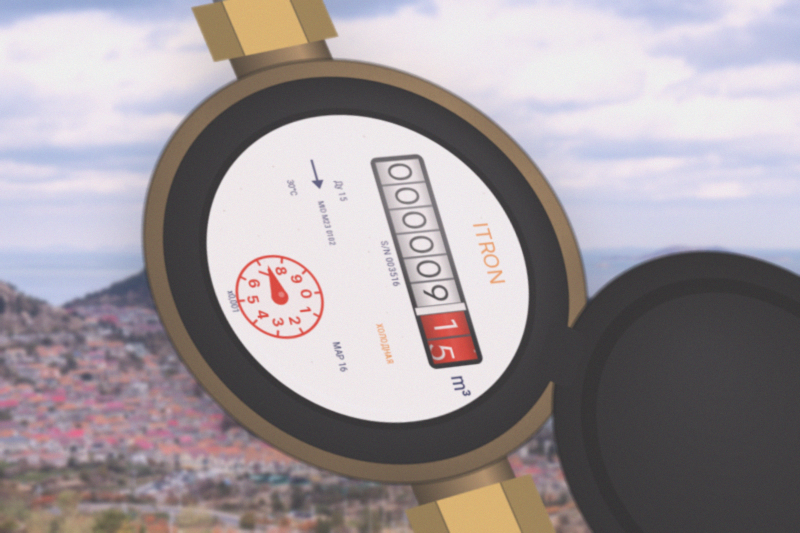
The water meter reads {"value": 9.147, "unit": "m³"}
